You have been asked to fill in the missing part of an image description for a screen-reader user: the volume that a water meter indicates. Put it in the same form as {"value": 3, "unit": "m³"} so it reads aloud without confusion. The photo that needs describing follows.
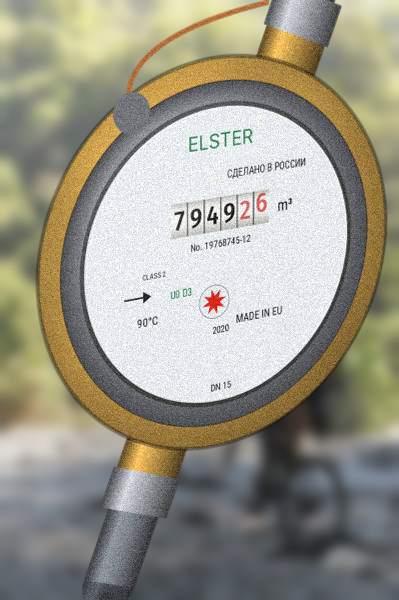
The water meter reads {"value": 7949.26, "unit": "m³"}
